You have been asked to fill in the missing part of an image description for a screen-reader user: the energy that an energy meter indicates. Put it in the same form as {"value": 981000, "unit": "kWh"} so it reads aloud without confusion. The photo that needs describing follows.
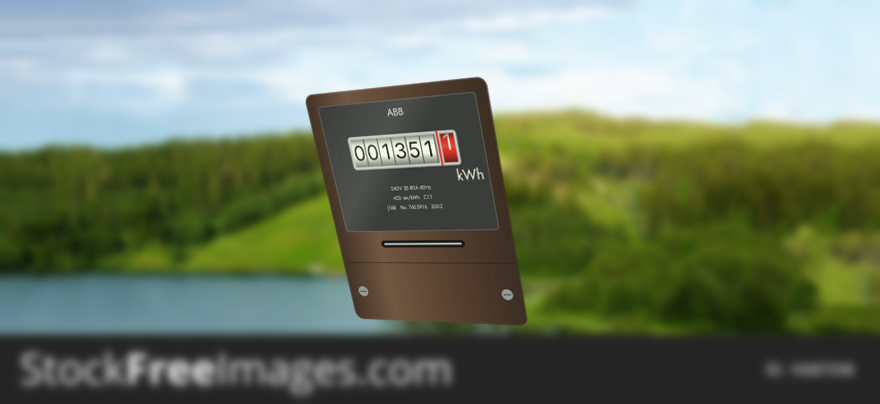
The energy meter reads {"value": 1351.1, "unit": "kWh"}
